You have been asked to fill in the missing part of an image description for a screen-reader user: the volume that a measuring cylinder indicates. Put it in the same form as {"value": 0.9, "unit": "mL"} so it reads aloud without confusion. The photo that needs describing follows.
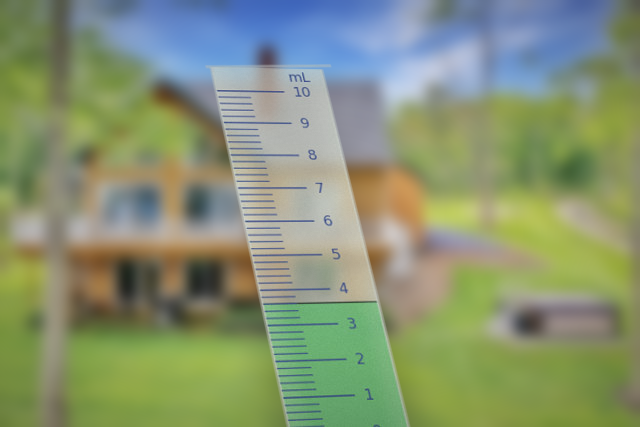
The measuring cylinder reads {"value": 3.6, "unit": "mL"}
